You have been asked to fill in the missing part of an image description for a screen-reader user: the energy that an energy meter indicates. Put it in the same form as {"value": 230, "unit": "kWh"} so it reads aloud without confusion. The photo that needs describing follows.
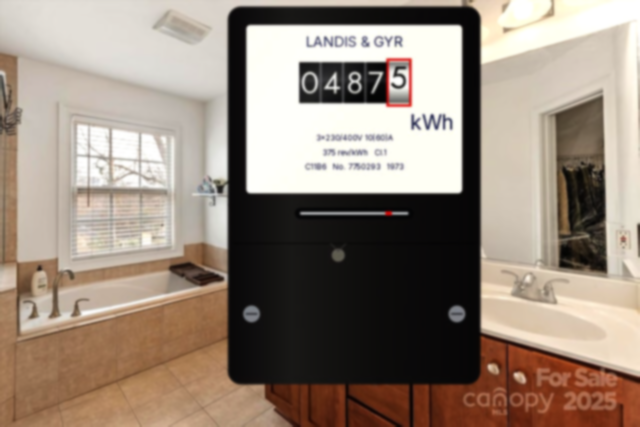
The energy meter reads {"value": 487.5, "unit": "kWh"}
